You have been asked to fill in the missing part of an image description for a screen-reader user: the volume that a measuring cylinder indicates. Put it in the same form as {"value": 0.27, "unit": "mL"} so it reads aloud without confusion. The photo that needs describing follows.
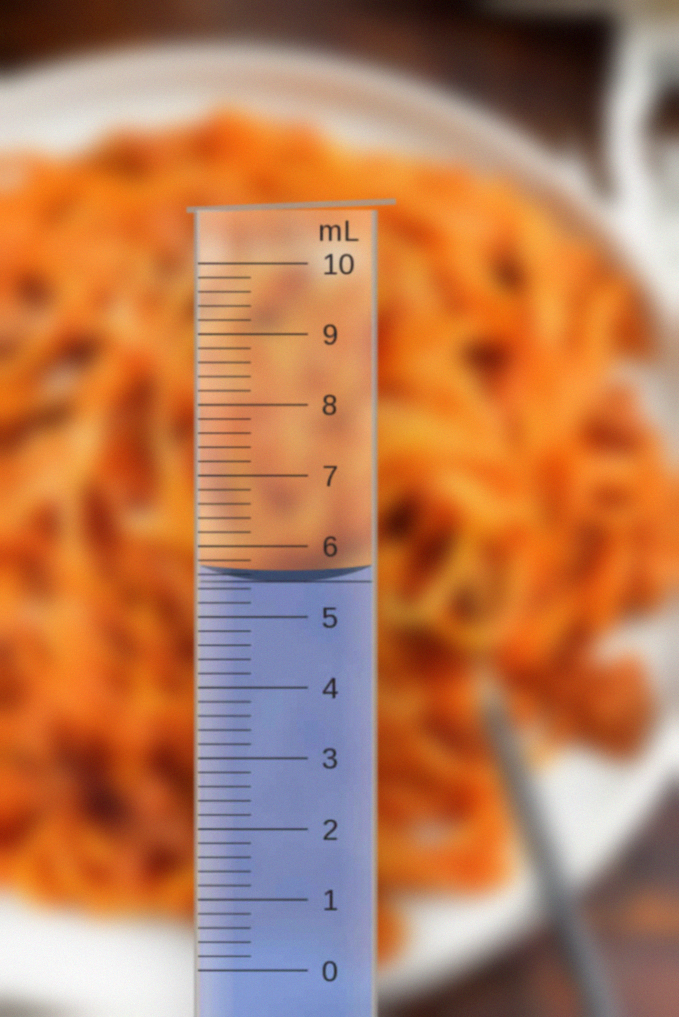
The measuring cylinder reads {"value": 5.5, "unit": "mL"}
